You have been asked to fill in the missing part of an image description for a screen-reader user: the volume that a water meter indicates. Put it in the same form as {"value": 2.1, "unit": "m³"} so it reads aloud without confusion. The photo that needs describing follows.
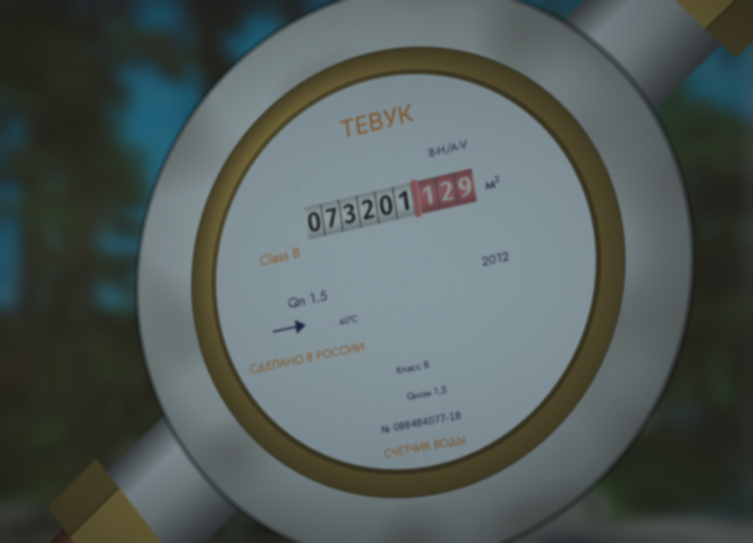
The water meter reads {"value": 73201.129, "unit": "m³"}
